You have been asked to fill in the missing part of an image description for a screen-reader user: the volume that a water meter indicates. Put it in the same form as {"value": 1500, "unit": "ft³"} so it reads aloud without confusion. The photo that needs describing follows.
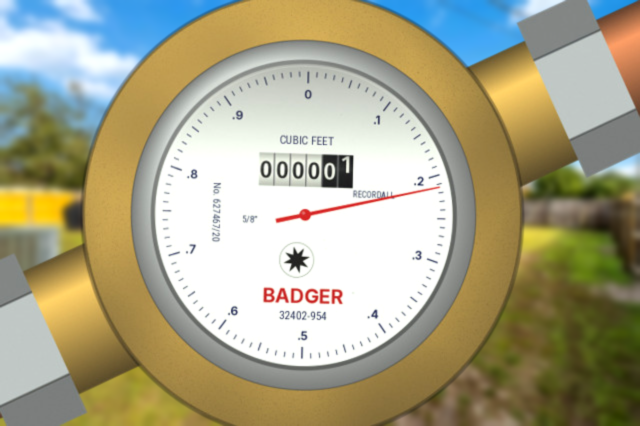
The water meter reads {"value": 1.21, "unit": "ft³"}
